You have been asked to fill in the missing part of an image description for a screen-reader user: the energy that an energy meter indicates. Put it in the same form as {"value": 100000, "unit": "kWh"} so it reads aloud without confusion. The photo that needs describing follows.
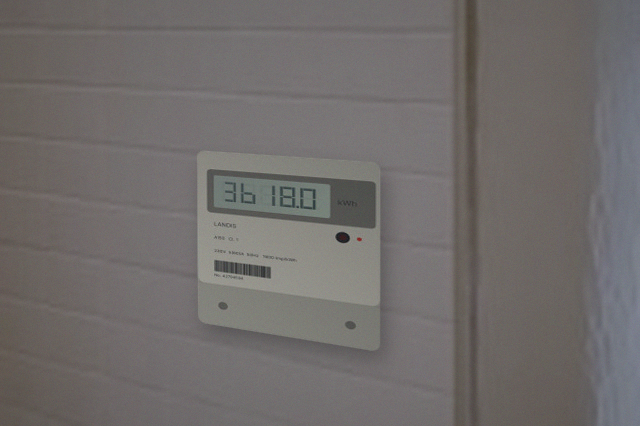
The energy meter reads {"value": 3618.0, "unit": "kWh"}
